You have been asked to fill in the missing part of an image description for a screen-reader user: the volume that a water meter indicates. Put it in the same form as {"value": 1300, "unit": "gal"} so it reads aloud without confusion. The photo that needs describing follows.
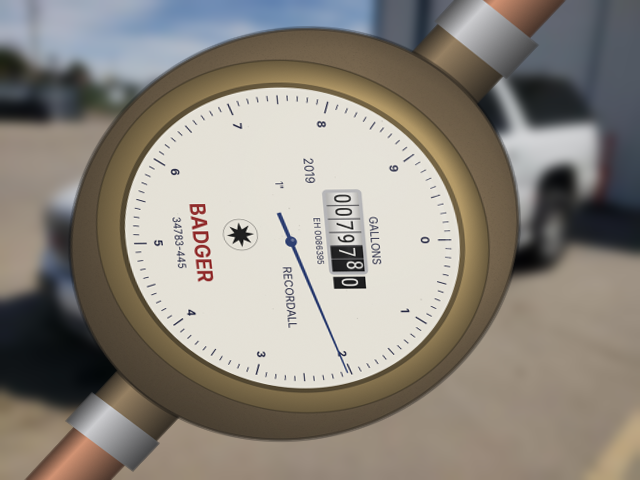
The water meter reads {"value": 79782.0, "unit": "gal"}
